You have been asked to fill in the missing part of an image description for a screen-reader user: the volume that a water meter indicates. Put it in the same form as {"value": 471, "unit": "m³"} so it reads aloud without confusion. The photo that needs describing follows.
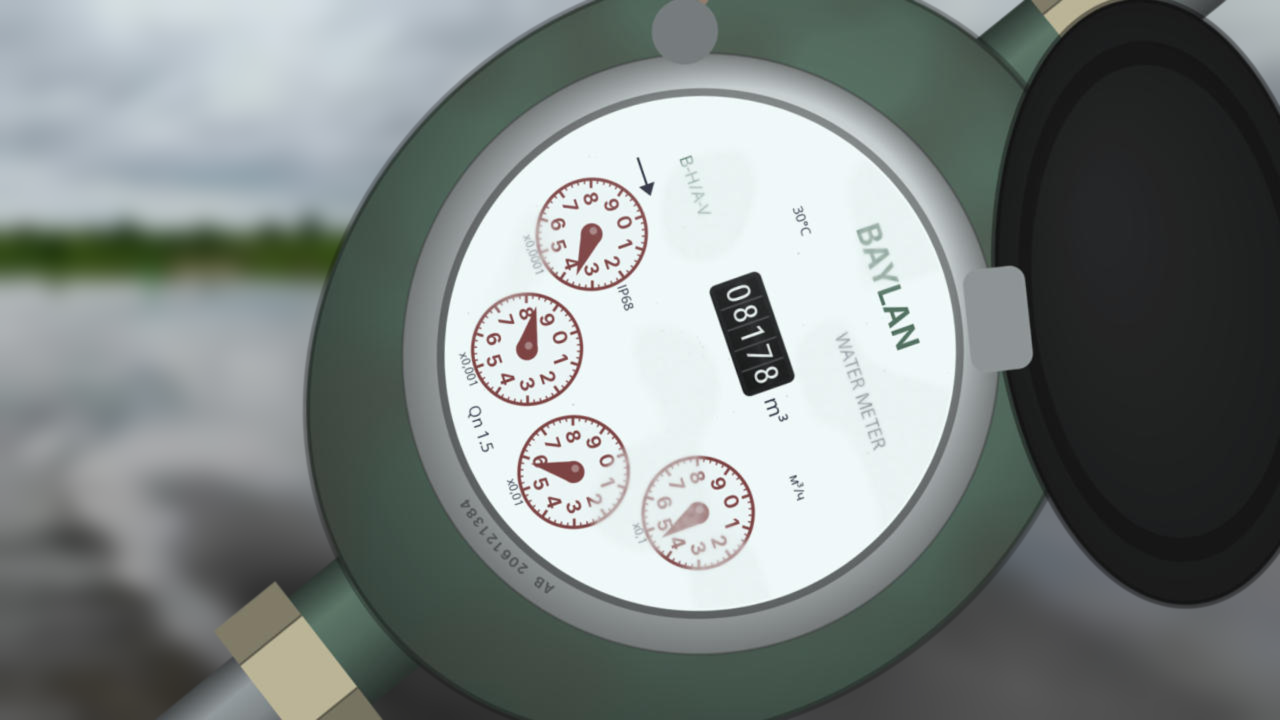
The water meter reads {"value": 8178.4583, "unit": "m³"}
